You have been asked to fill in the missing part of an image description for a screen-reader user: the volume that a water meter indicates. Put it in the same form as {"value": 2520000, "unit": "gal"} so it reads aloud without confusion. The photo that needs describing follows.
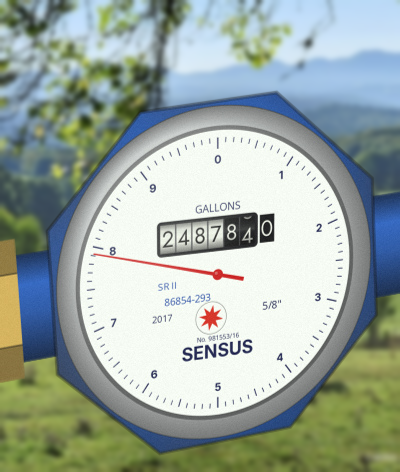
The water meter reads {"value": 2487837.9, "unit": "gal"}
